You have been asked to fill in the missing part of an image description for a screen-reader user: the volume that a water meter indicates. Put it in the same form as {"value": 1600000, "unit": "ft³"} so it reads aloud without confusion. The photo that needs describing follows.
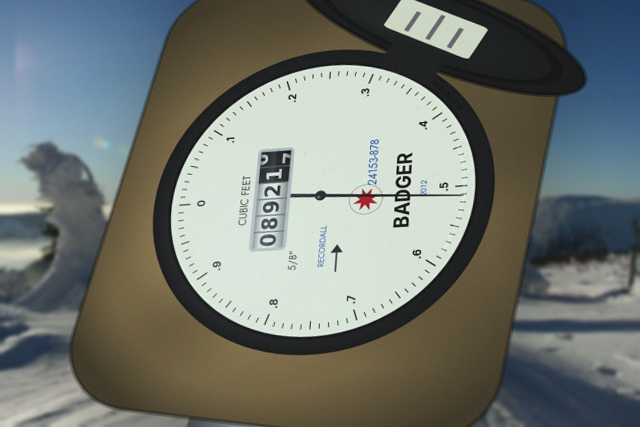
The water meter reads {"value": 89216.51, "unit": "ft³"}
